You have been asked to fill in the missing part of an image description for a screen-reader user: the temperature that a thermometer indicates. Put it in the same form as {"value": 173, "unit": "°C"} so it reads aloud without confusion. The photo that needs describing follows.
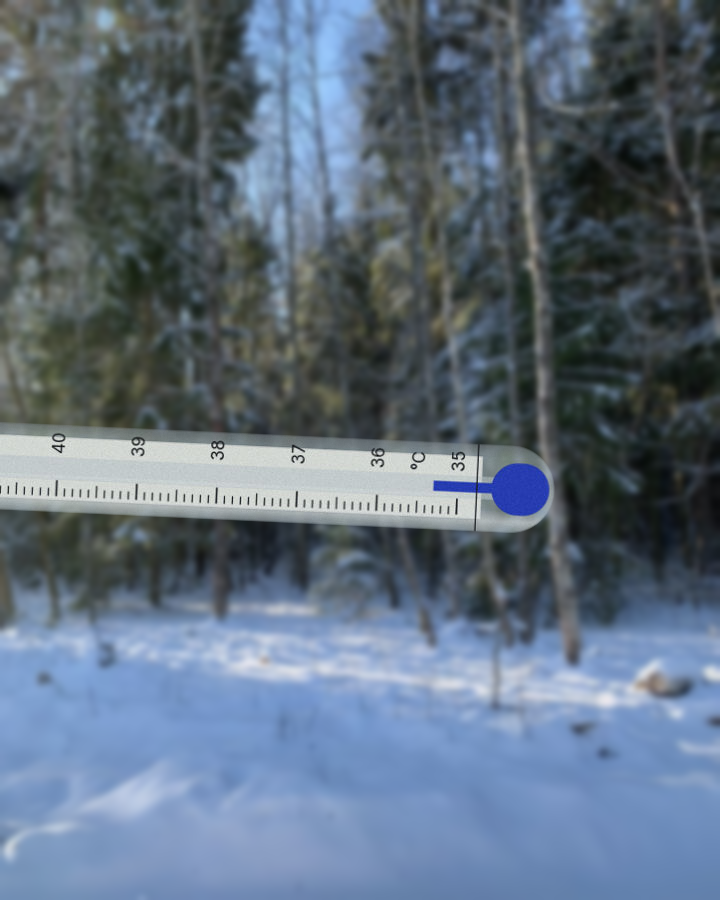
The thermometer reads {"value": 35.3, "unit": "°C"}
